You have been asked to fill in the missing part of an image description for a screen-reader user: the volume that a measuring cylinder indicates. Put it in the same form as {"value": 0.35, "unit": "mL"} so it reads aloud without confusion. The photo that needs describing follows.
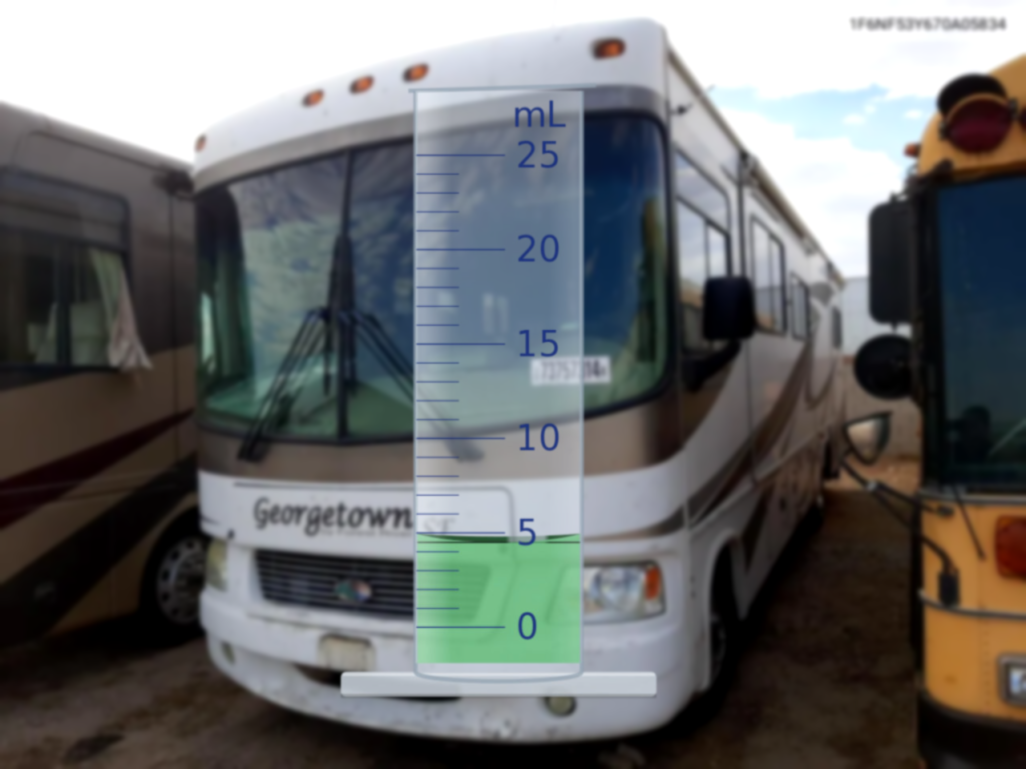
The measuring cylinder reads {"value": 4.5, "unit": "mL"}
